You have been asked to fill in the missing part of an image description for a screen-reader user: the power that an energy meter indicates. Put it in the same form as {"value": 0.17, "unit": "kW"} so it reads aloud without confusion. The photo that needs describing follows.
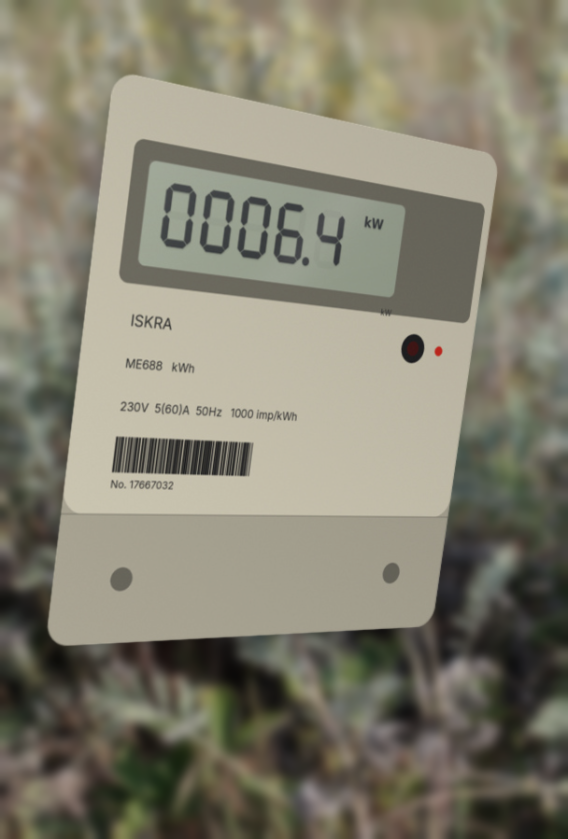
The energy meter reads {"value": 6.4, "unit": "kW"}
